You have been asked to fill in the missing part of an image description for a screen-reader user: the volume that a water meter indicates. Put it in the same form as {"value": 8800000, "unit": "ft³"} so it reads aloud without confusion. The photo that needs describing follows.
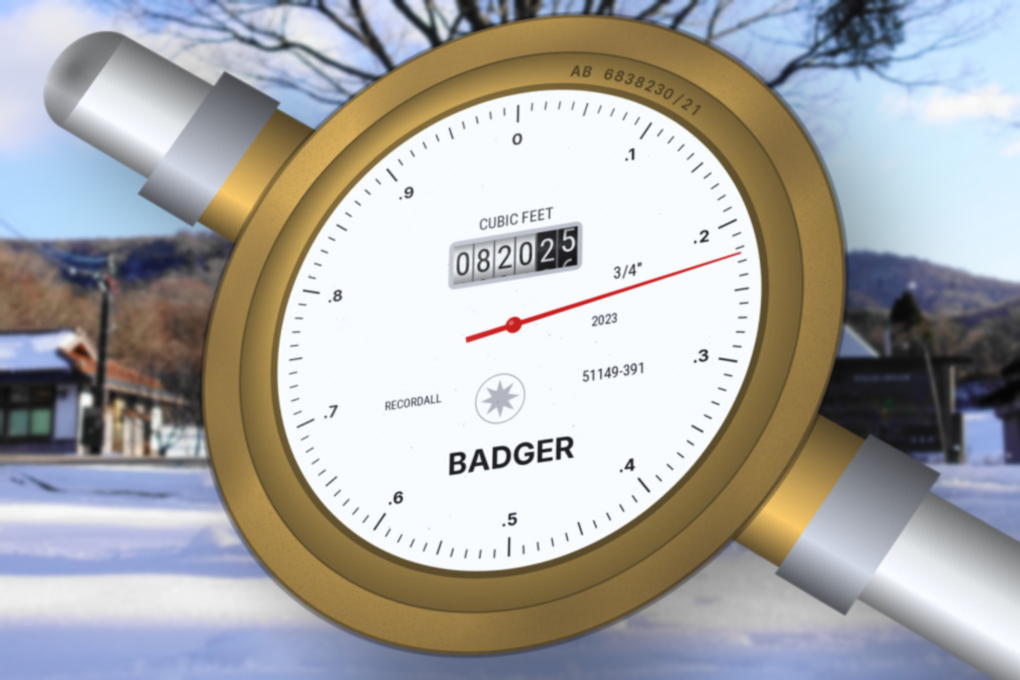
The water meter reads {"value": 82025.22, "unit": "ft³"}
